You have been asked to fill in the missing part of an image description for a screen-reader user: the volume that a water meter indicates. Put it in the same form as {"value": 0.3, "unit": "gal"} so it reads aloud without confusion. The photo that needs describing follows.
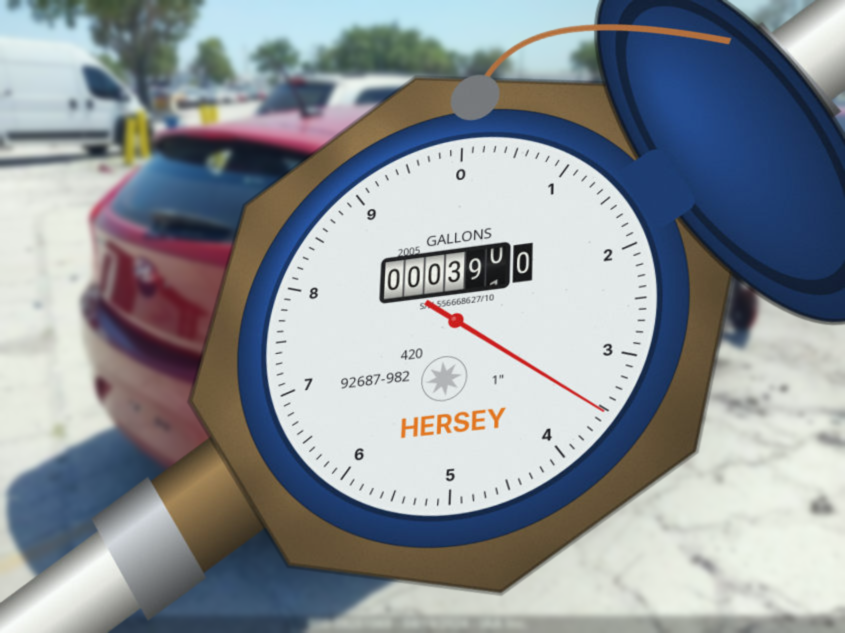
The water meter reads {"value": 3903.5, "unit": "gal"}
